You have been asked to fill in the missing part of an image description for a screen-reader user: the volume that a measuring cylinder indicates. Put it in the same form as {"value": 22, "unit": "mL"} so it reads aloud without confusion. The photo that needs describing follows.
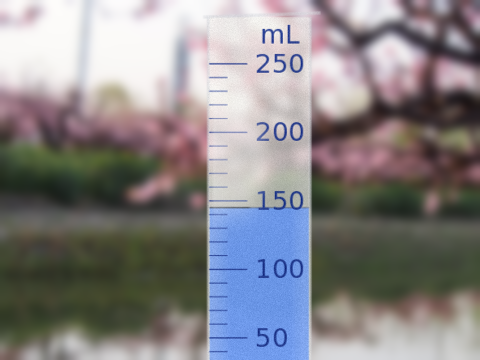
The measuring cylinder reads {"value": 145, "unit": "mL"}
